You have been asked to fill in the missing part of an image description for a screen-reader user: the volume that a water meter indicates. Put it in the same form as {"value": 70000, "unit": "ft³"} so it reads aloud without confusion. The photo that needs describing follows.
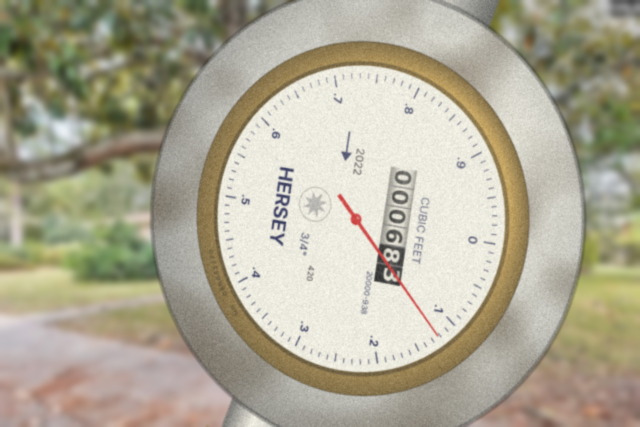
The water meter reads {"value": 683.12, "unit": "ft³"}
